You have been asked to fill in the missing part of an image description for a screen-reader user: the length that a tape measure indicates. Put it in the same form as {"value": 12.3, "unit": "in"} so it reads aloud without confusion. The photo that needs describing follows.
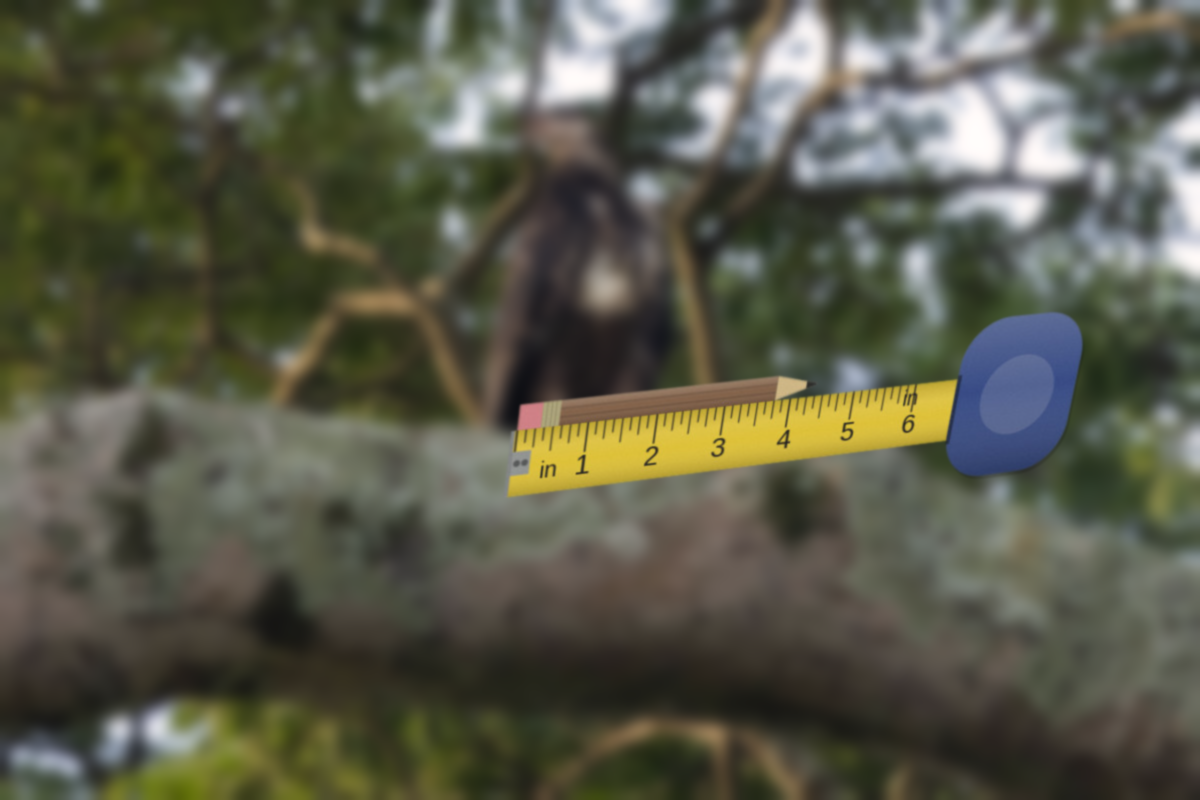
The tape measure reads {"value": 4.375, "unit": "in"}
